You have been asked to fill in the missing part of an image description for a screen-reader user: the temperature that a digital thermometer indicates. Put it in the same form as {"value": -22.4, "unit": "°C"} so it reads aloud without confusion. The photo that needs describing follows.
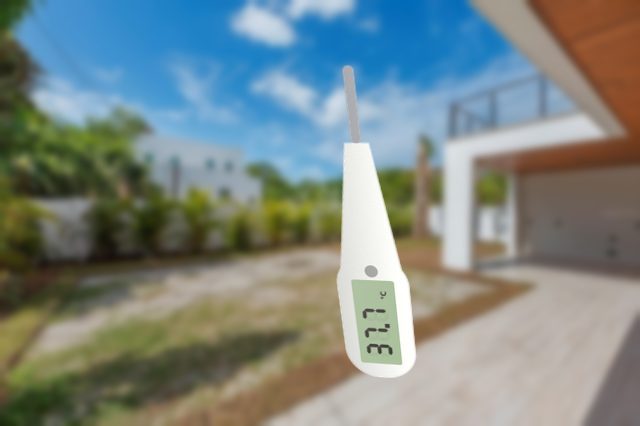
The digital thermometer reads {"value": 37.7, "unit": "°C"}
